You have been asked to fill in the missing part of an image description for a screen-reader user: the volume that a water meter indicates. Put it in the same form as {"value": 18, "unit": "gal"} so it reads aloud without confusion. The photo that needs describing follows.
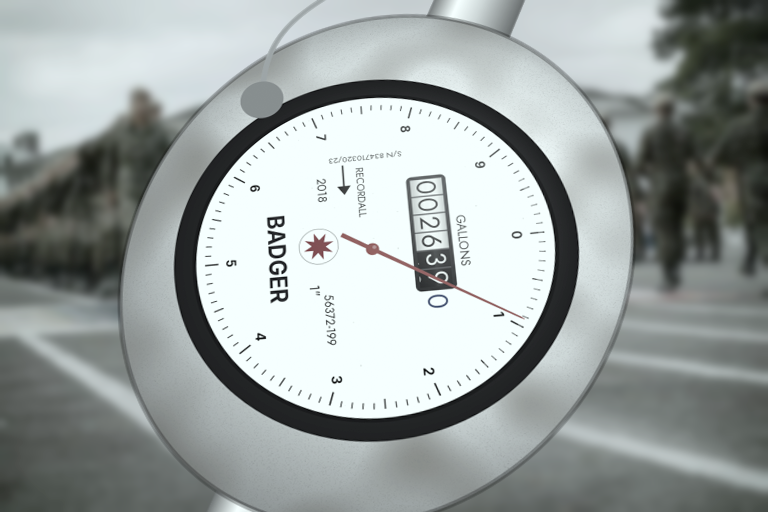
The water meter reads {"value": 26390.9, "unit": "gal"}
